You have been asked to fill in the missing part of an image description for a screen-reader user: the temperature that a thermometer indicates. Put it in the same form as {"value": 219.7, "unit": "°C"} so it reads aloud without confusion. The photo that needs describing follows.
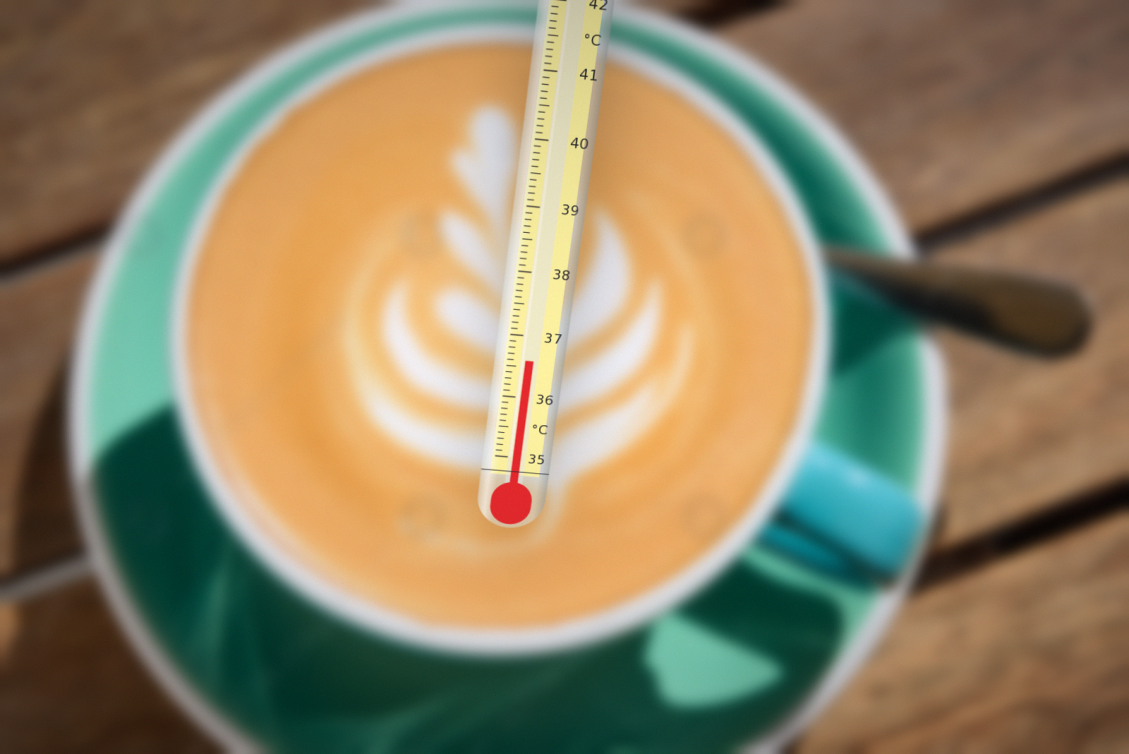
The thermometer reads {"value": 36.6, "unit": "°C"}
